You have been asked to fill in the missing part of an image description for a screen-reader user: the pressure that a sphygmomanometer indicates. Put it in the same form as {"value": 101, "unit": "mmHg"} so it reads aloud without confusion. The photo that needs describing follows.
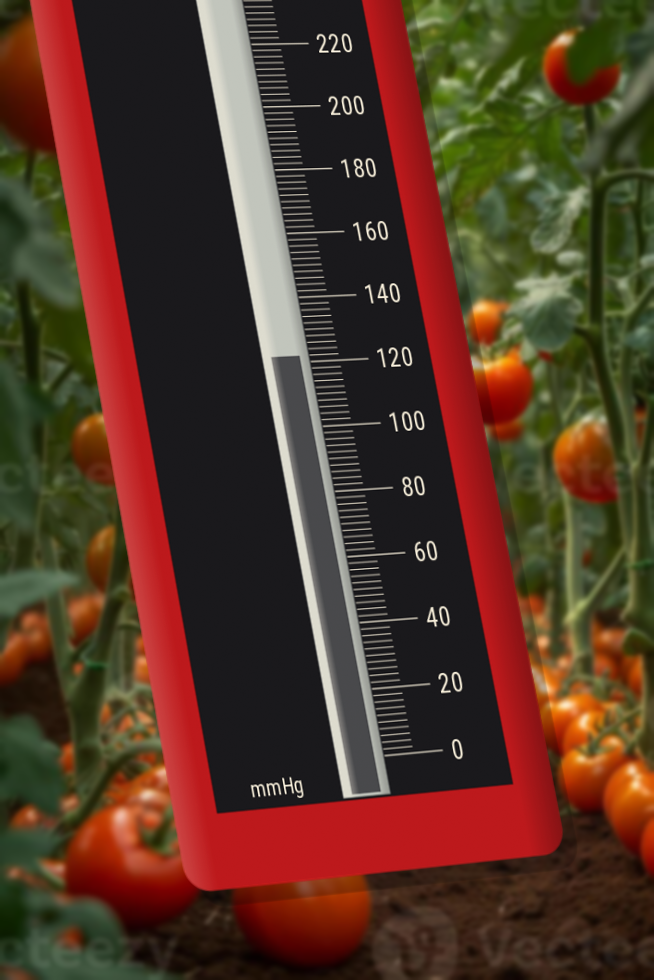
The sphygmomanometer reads {"value": 122, "unit": "mmHg"}
